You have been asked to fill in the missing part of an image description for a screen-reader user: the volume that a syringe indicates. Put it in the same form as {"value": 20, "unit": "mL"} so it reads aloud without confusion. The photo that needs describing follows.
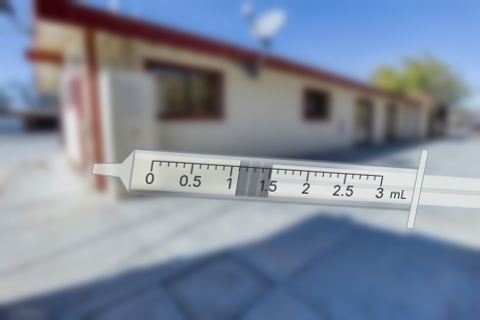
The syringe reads {"value": 1.1, "unit": "mL"}
